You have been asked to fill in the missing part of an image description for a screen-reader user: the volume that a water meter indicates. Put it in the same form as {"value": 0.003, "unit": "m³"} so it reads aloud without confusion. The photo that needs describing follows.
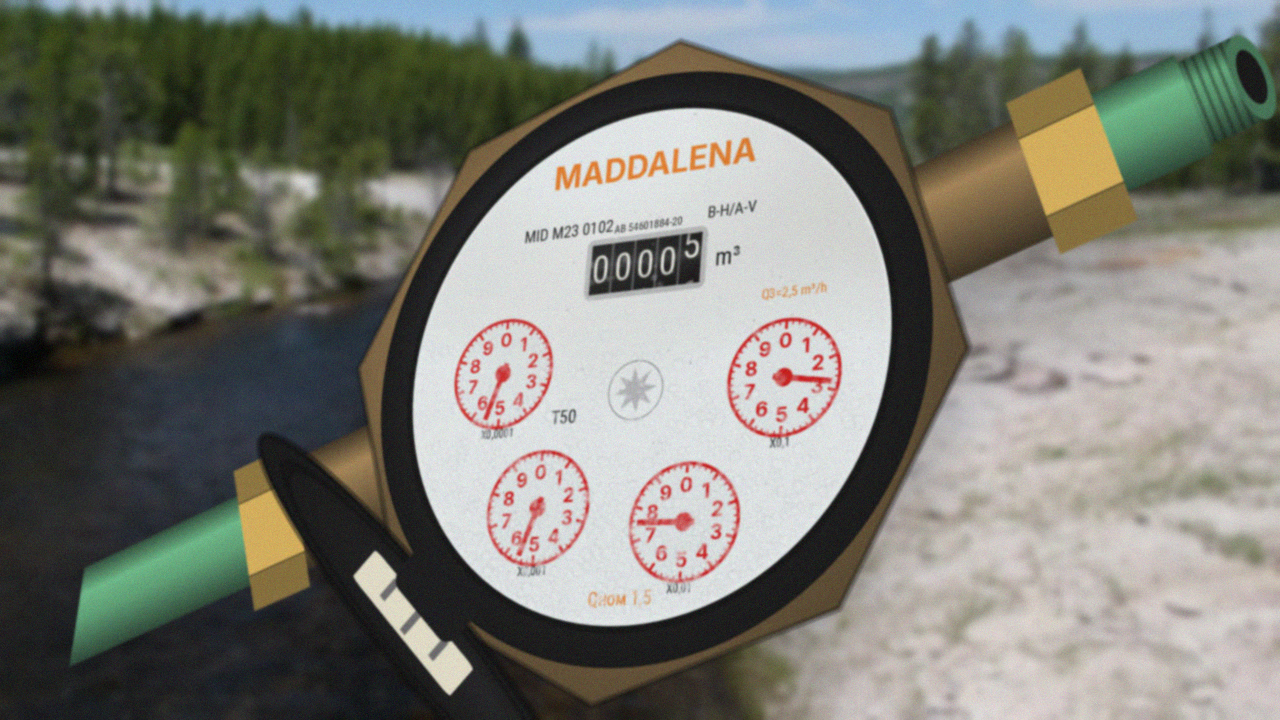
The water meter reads {"value": 5.2755, "unit": "m³"}
